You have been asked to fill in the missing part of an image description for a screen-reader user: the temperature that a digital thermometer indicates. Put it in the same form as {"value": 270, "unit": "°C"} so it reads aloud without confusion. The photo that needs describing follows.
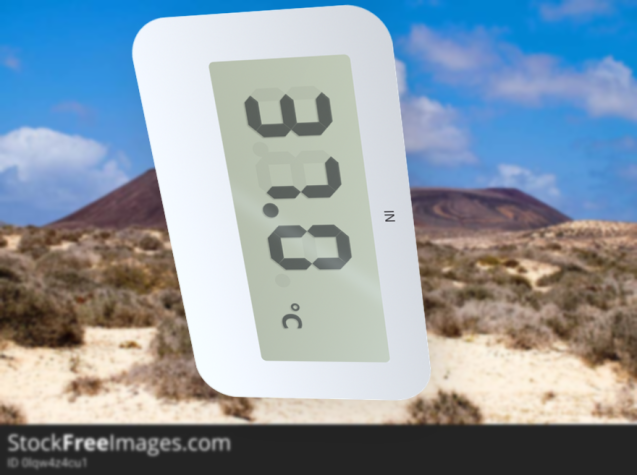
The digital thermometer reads {"value": 37.0, "unit": "°C"}
